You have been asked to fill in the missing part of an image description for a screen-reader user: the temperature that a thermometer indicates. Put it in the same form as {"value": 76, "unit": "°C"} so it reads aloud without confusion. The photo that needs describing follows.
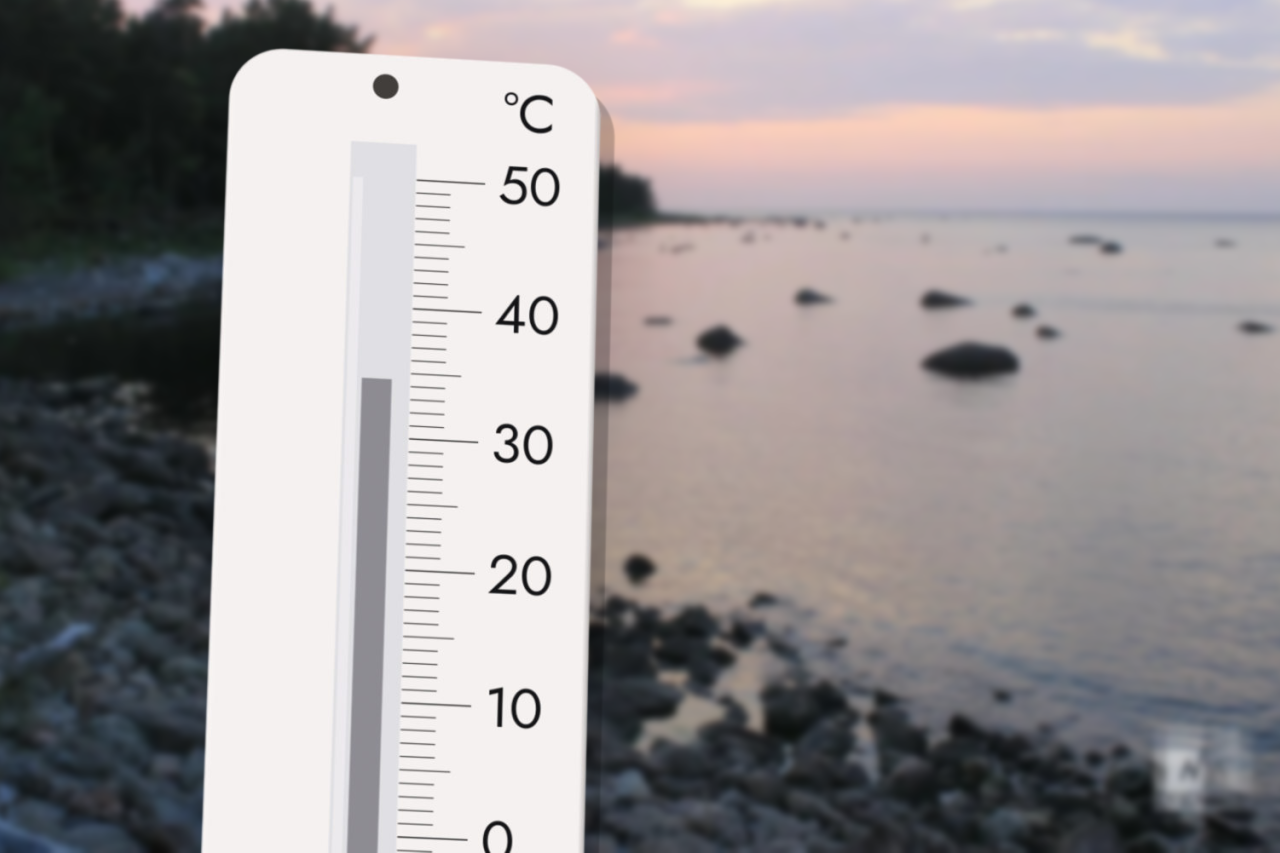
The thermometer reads {"value": 34.5, "unit": "°C"}
